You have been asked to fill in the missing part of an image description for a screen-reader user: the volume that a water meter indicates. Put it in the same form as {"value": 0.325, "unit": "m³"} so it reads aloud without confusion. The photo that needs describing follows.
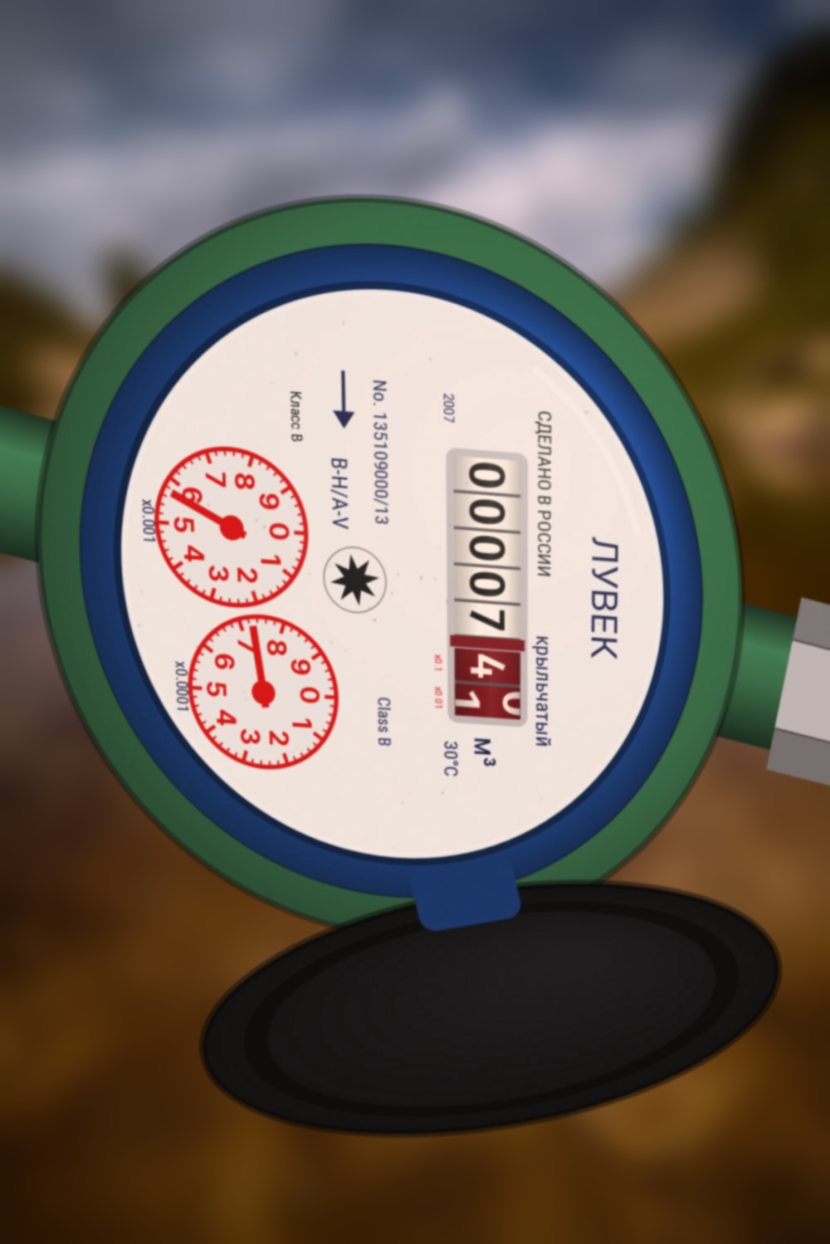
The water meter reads {"value": 7.4057, "unit": "m³"}
